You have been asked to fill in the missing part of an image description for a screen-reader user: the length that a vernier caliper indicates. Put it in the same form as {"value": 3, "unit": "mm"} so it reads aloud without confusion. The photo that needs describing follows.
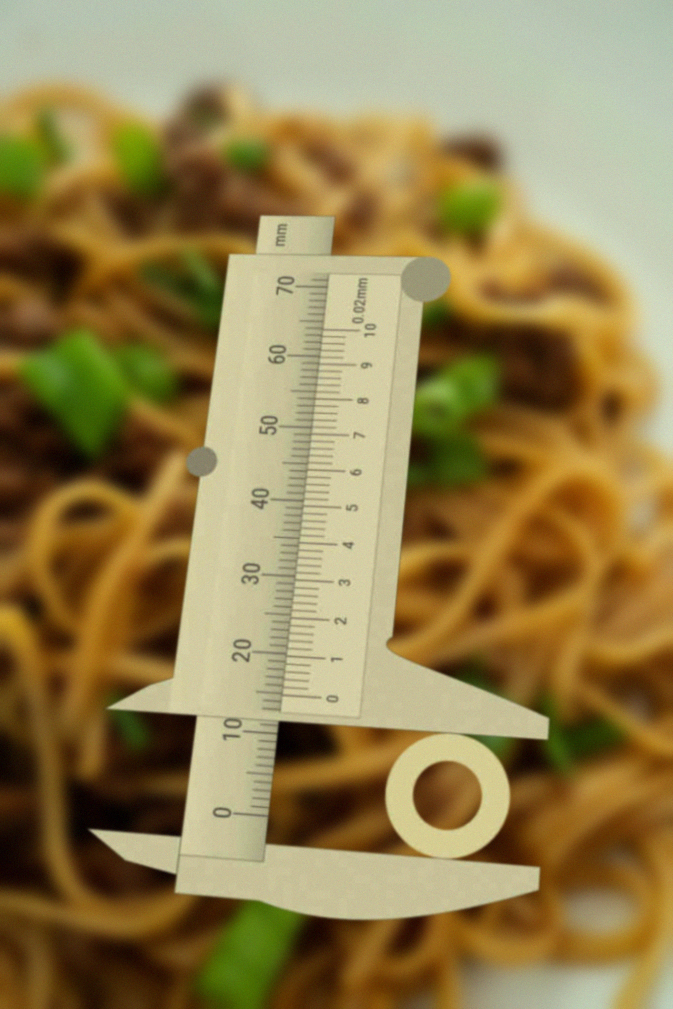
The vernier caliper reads {"value": 14.8, "unit": "mm"}
